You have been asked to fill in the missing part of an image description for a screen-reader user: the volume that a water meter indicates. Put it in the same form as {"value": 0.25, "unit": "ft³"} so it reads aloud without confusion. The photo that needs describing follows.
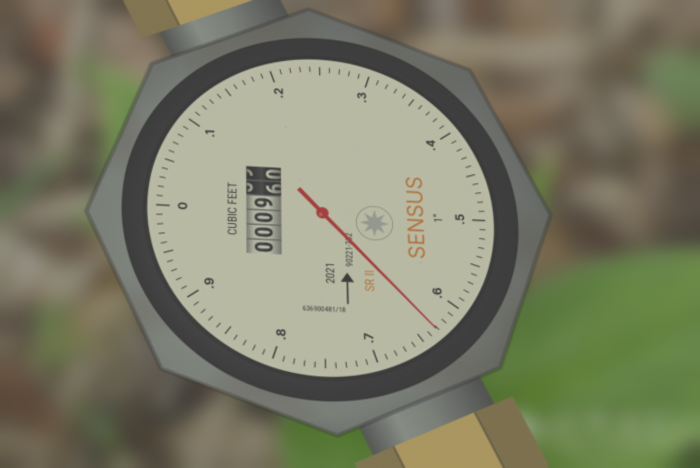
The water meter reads {"value": 959.63, "unit": "ft³"}
